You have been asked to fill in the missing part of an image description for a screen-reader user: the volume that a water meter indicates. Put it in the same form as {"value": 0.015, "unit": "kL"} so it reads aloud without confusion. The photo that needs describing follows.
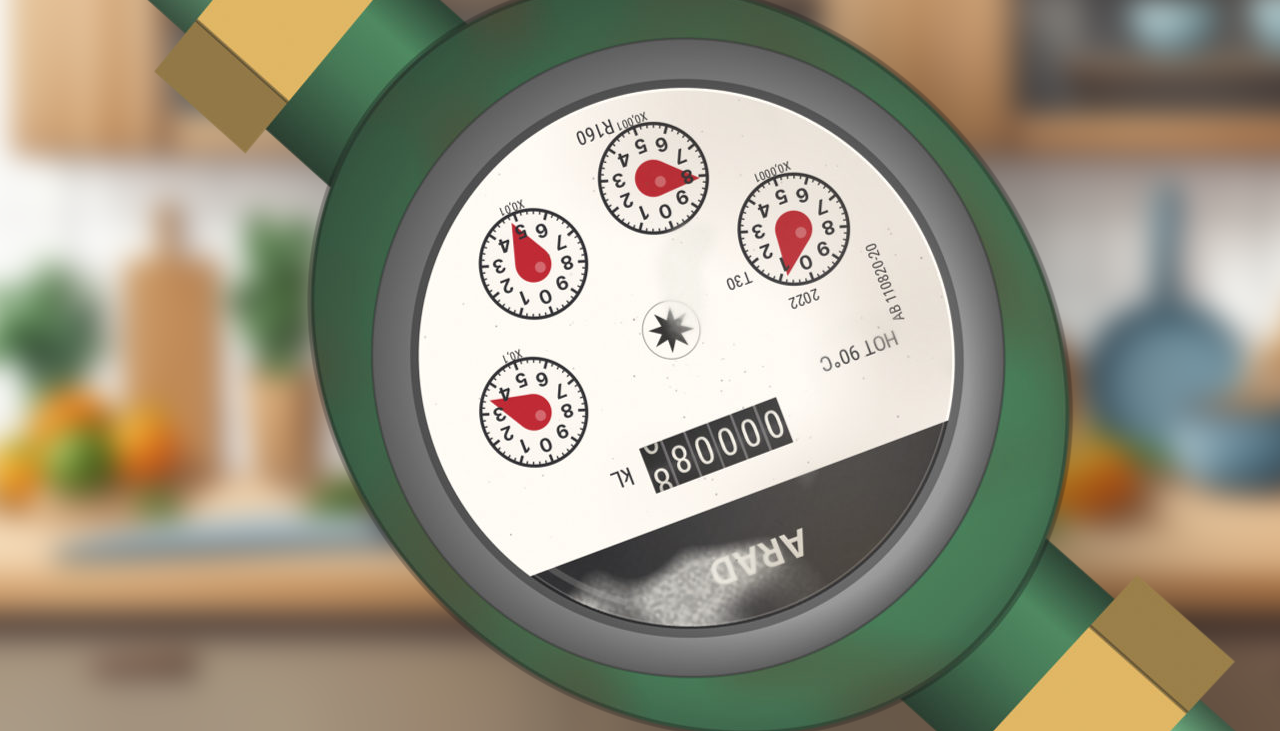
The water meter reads {"value": 88.3480, "unit": "kL"}
